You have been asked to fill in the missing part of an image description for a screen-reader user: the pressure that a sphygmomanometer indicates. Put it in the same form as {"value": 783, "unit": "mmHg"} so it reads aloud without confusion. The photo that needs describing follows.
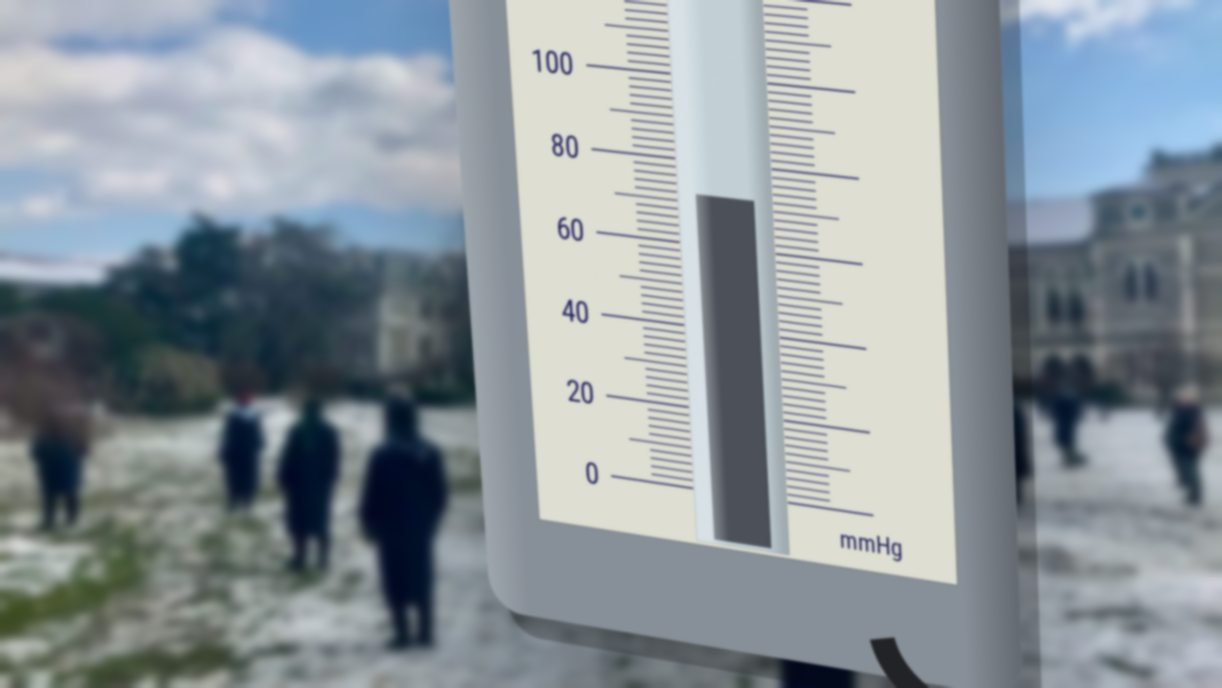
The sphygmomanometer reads {"value": 72, "unit": "mmHg"}
